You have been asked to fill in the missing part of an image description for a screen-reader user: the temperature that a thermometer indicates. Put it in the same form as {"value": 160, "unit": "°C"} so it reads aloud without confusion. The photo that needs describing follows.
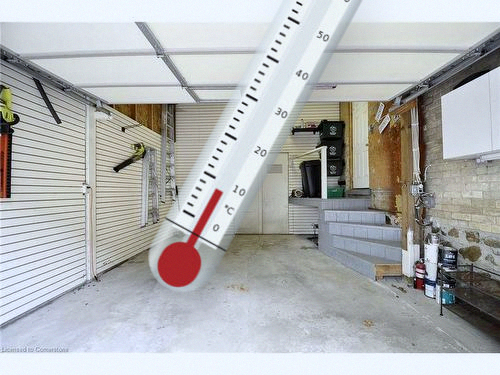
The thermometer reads {"value": 8, "unit": "°C"}
